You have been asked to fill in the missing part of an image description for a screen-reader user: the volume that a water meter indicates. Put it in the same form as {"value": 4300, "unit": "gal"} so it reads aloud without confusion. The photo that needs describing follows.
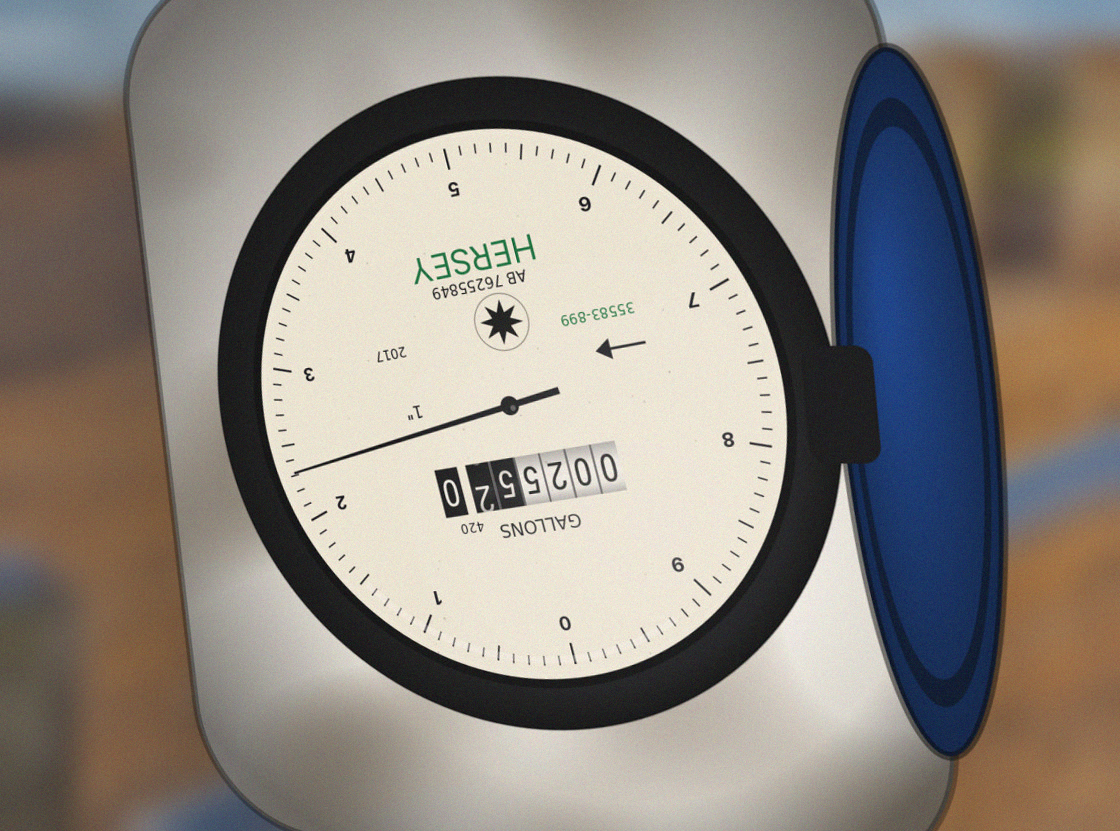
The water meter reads {"value": 25522.3, "unit": "gal"}
